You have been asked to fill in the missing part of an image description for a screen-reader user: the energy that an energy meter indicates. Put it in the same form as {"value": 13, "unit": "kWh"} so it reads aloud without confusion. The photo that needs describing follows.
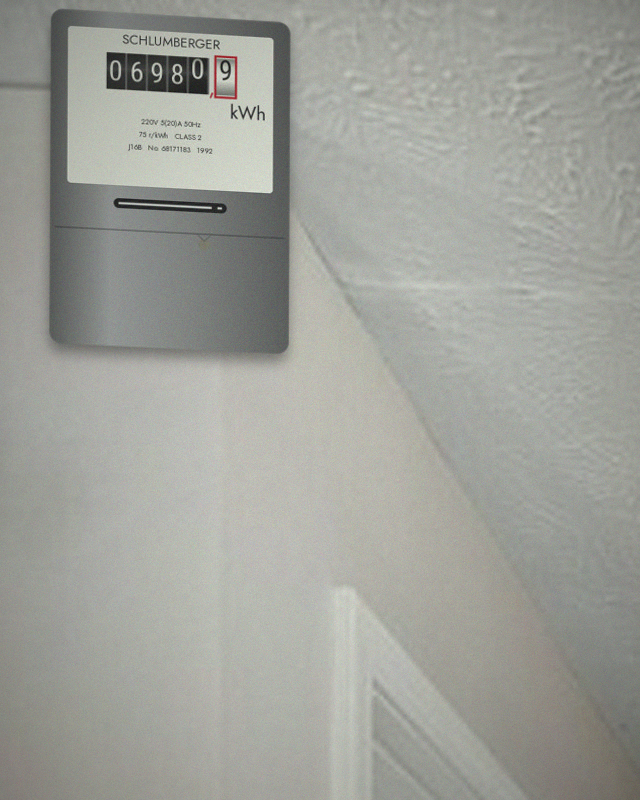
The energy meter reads {"value": 6980.9, "unit": "kWh"}
